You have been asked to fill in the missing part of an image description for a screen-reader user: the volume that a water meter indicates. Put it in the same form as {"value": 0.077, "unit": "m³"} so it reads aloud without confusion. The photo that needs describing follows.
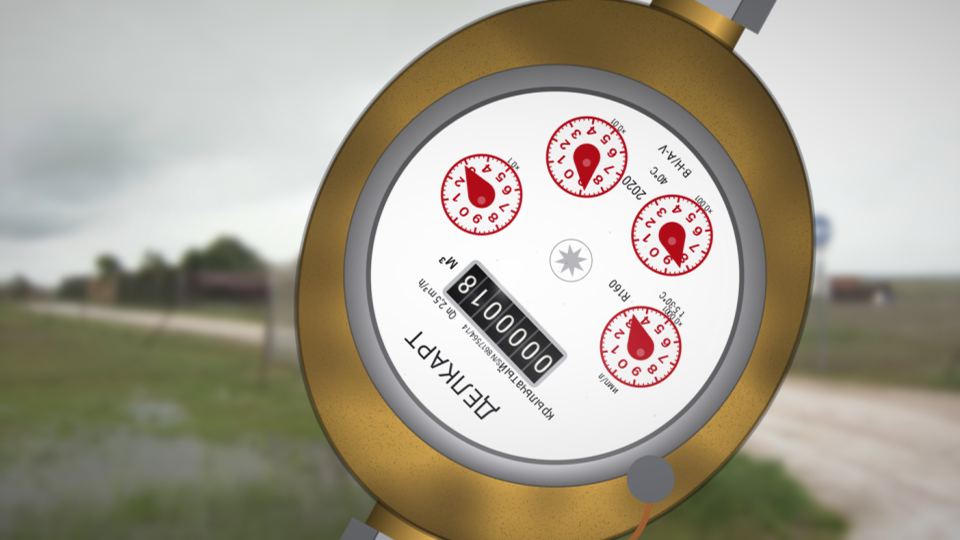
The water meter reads {"value": 18.2883, "unit": "m³"}
